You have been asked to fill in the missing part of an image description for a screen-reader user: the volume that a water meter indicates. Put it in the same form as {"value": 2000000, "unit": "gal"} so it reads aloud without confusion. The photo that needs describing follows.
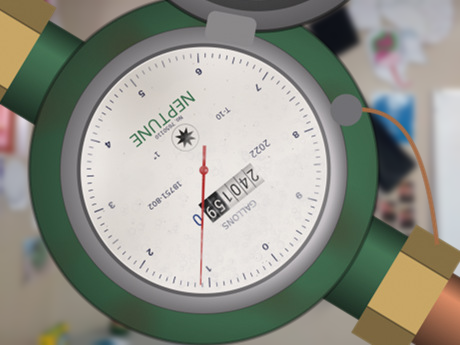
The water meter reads {"value": 2401591.1, "unit": "gal"}
